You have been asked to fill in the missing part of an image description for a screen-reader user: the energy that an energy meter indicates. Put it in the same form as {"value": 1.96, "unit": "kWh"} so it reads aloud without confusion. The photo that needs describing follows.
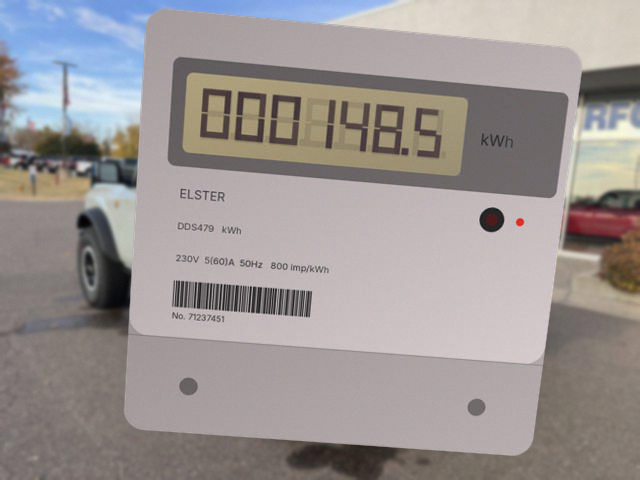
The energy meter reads {"value": 148.5, "unit": "kWh"}
